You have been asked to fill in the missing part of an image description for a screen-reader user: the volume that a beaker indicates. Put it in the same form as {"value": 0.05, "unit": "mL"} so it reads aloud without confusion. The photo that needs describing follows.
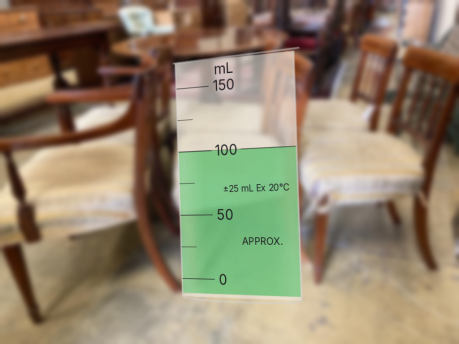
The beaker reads {"value": 100, "unit": "mL"}
